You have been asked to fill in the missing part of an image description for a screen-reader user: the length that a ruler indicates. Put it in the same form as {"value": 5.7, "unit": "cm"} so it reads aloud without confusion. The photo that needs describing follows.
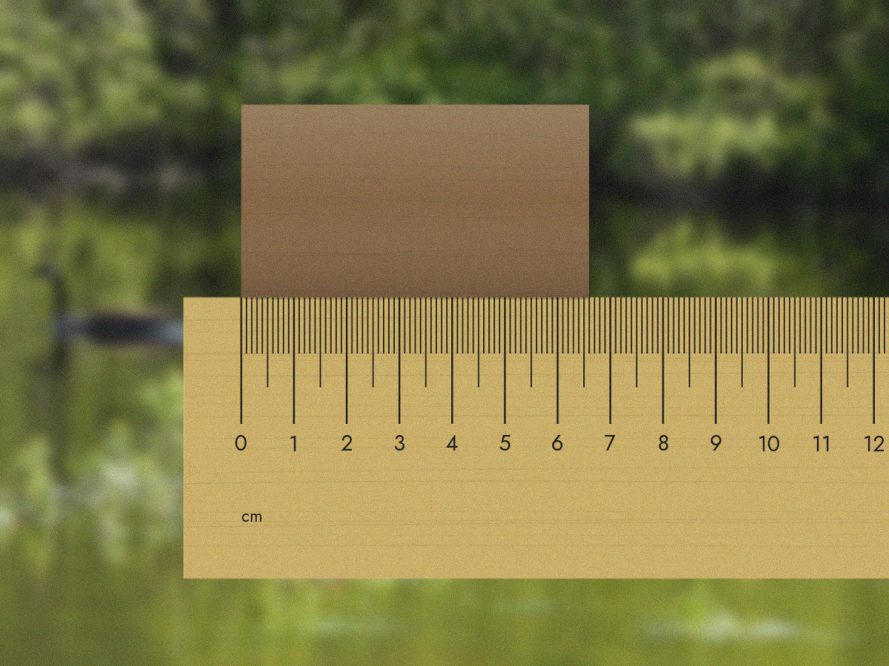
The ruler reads {"value": 6.6, "unit": "cm"}
